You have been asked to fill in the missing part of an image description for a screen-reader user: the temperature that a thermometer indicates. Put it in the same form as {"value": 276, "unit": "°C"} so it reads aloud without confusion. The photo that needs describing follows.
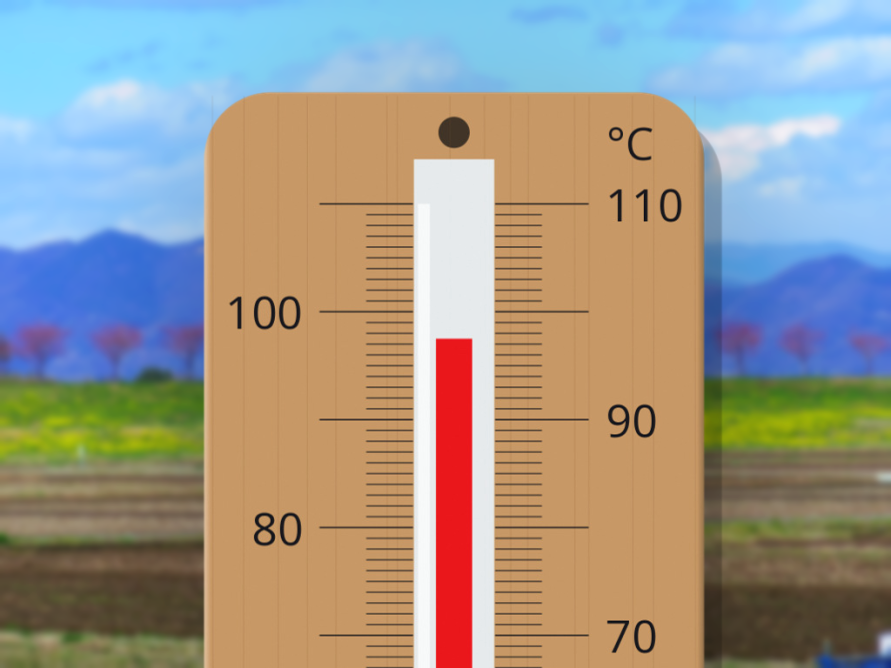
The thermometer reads {"value": 97.5, "unit": "°C"}
